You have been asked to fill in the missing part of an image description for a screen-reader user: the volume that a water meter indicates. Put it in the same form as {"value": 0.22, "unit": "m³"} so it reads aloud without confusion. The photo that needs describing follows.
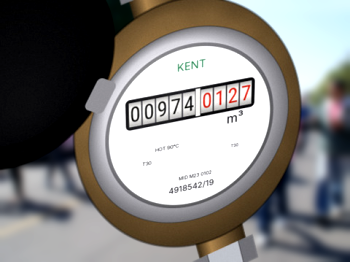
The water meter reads {"value": 974.0127, "unit": "m³"}
